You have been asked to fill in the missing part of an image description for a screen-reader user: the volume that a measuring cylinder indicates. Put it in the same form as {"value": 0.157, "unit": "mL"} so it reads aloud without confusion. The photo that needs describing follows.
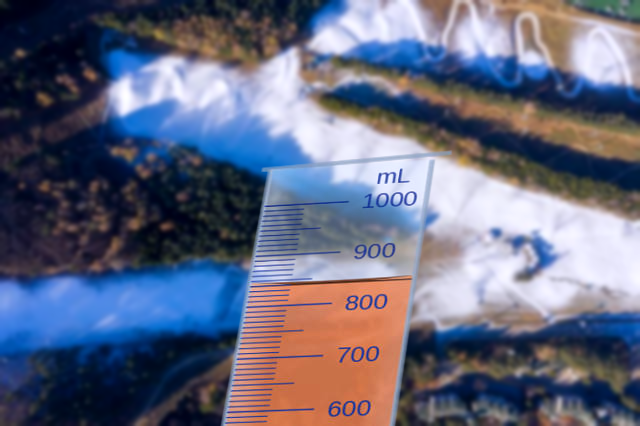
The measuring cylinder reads {"value": 840, "unit": "mL"}
